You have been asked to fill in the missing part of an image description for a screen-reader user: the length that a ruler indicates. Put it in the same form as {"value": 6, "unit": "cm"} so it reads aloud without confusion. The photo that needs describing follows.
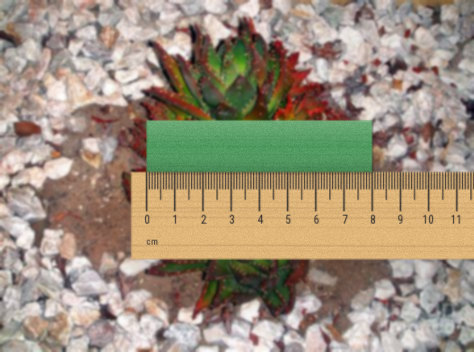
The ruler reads {"value": 8, "unit": "cm"}
